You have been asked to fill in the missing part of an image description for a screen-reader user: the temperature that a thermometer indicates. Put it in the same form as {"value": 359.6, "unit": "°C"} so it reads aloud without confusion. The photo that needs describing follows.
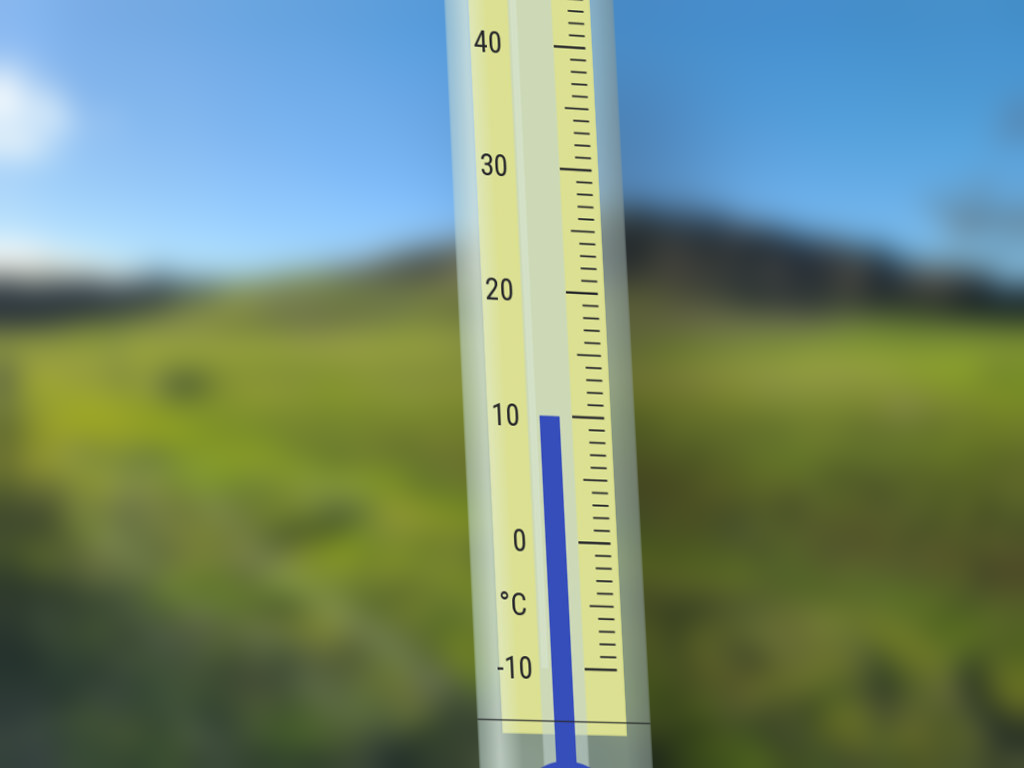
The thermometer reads {"value": 10, "unit": "°C"}
